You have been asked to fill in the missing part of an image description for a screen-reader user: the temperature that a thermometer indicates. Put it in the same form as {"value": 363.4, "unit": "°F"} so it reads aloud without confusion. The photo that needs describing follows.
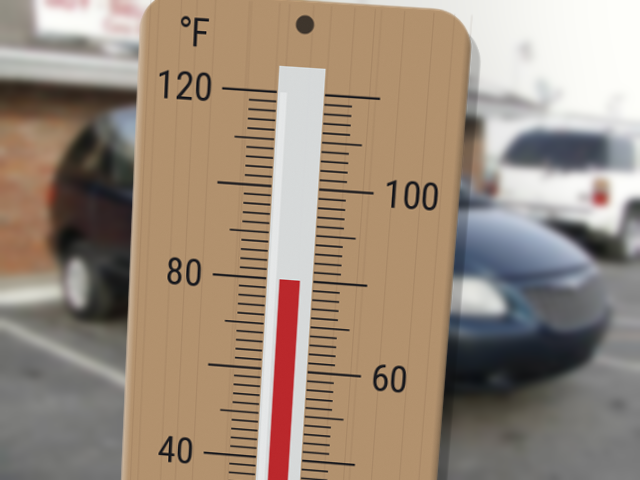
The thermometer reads {"value": 80, "unit": "°F"}
